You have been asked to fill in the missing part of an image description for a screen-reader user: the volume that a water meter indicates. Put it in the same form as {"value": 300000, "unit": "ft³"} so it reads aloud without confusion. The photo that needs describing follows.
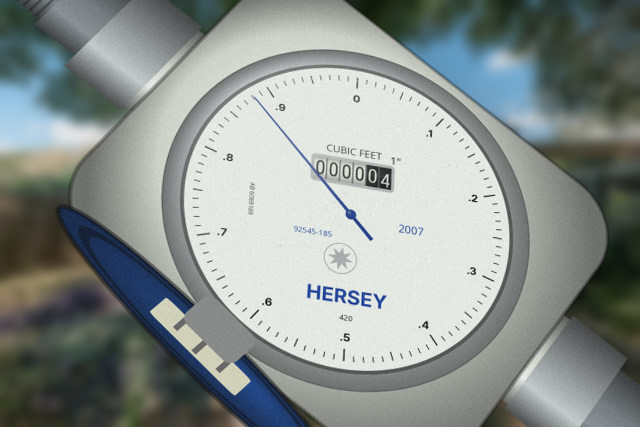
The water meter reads {"value": 3.88, "unit": "ft³"}
